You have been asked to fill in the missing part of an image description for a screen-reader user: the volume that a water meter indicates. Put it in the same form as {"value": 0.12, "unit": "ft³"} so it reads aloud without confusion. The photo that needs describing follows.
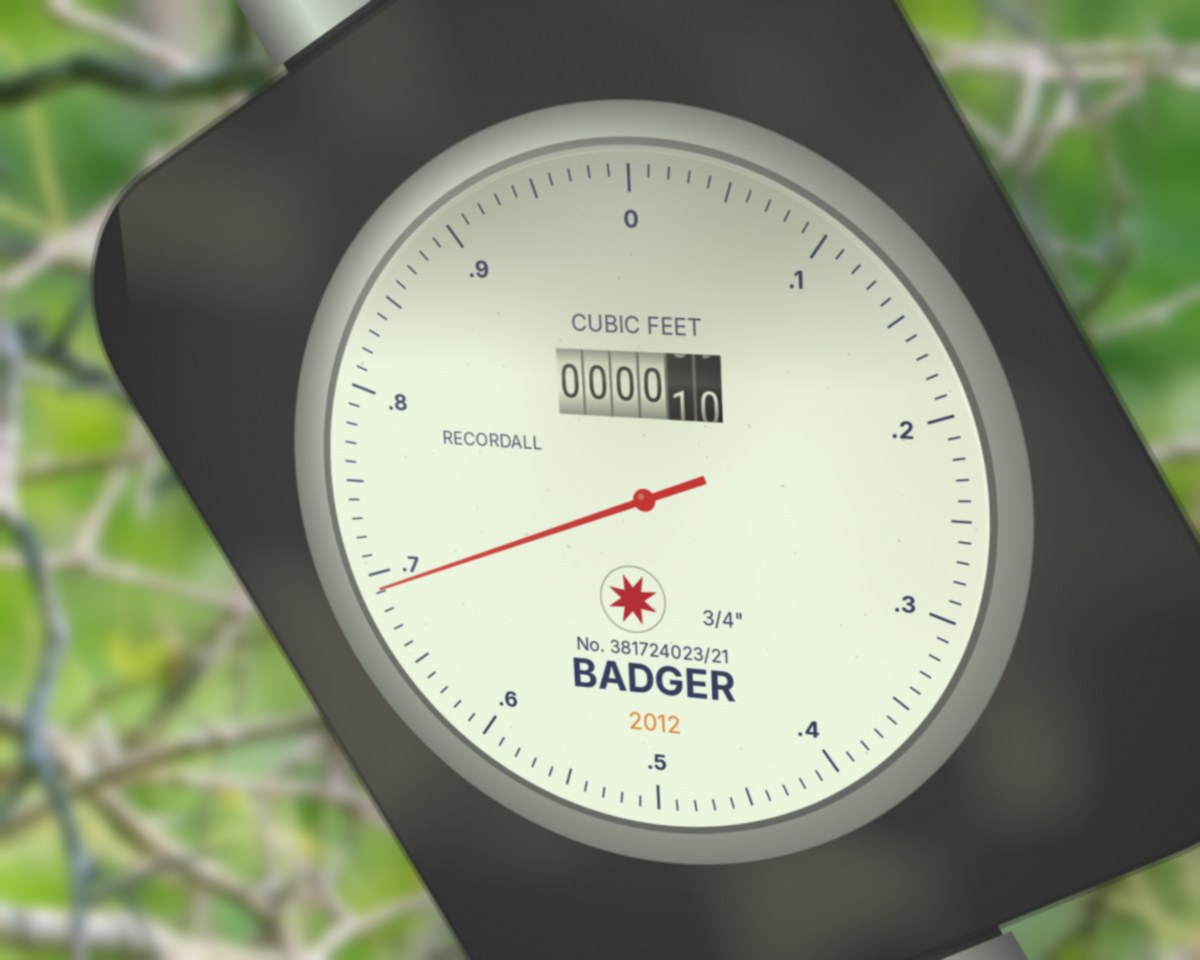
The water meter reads {"value": 9.69, "unit": "ft³"}
